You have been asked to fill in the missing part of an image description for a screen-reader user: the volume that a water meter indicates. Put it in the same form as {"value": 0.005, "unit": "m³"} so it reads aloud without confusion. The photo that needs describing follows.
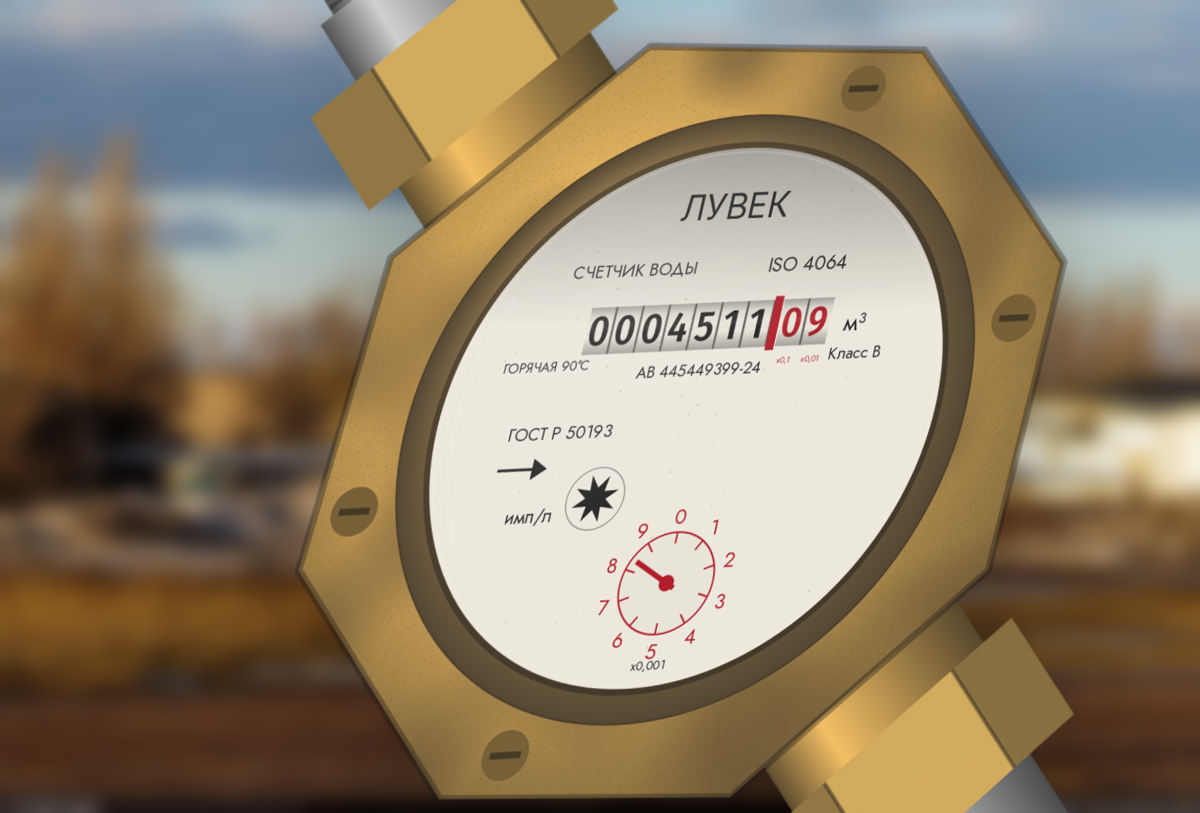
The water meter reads {"value": 4511.098, "unit": "m³"}
